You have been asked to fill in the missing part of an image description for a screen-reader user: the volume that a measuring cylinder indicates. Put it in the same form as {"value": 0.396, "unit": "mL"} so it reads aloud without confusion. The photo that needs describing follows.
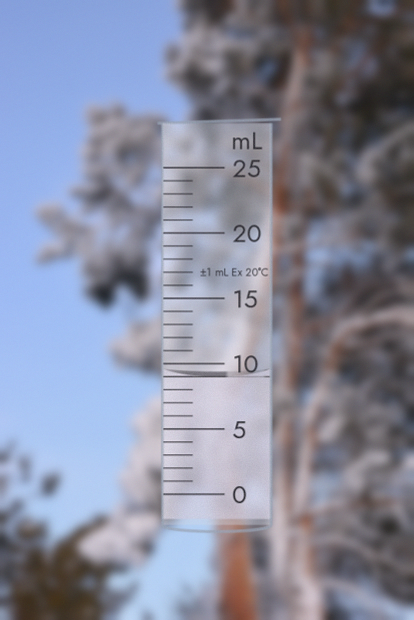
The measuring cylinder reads {"value": 9, "unit": "mL"}
